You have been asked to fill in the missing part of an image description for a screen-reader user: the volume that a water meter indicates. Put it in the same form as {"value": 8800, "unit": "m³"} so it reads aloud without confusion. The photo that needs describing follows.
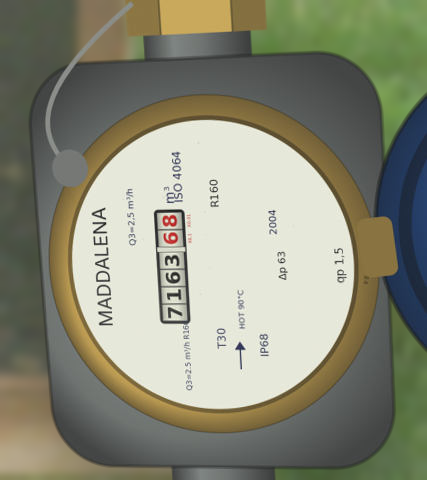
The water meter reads {"value": 7163.68, "unit": "m³"}
